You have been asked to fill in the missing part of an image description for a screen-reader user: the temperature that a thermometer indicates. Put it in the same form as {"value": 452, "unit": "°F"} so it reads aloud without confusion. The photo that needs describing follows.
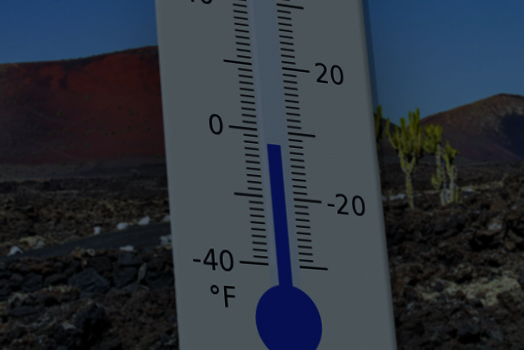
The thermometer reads {"value": -4, "unit": "°F"}
